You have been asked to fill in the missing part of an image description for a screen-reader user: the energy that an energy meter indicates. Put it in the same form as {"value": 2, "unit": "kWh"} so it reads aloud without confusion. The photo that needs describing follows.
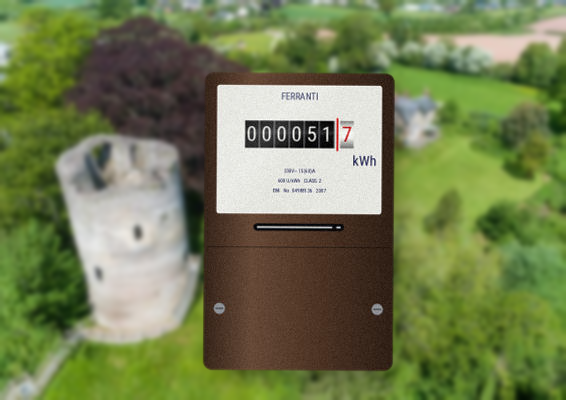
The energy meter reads {"value": 51.7, "unit": "kWh"}
